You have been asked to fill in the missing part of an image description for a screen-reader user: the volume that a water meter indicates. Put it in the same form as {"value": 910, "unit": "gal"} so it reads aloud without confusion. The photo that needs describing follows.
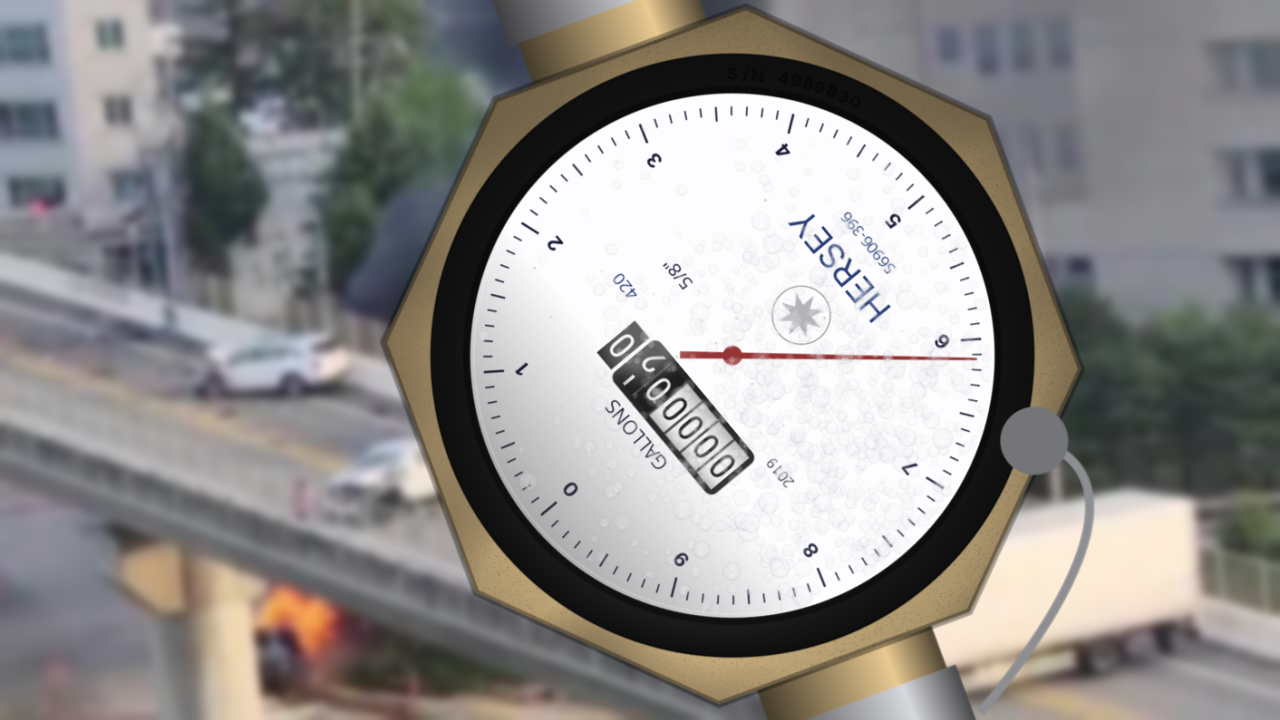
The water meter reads {"value": 16.1, "unit": "gal"}
